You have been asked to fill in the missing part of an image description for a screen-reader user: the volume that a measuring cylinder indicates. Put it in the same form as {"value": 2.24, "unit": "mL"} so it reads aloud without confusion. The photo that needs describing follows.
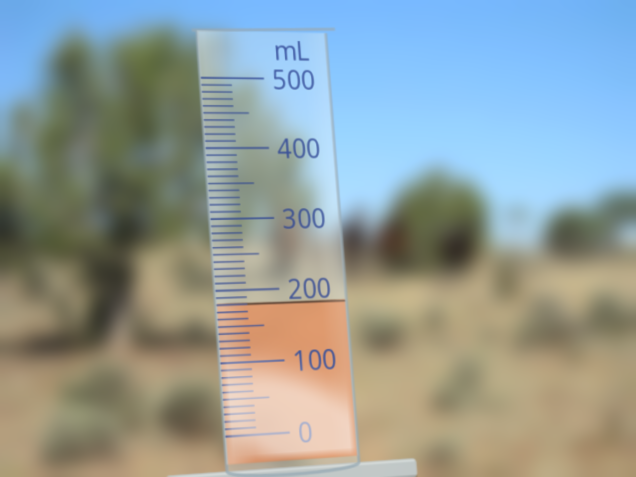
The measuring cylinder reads {"value": 180, "unit": "mL"}
